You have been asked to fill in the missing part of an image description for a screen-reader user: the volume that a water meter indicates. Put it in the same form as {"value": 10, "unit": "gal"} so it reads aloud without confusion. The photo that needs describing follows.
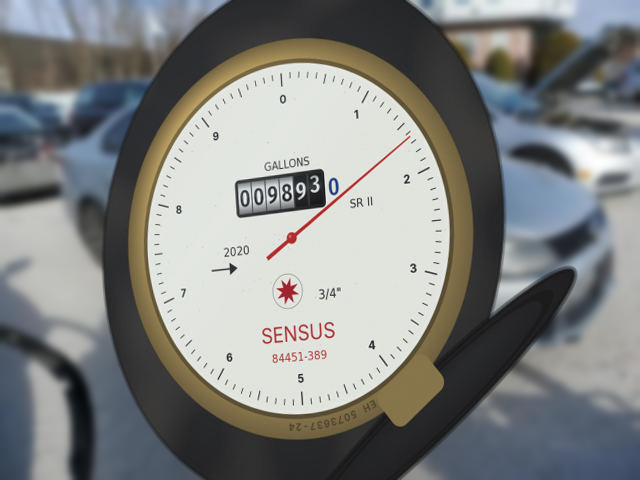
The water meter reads {"value": 98931.6, "unit": "gal"}
